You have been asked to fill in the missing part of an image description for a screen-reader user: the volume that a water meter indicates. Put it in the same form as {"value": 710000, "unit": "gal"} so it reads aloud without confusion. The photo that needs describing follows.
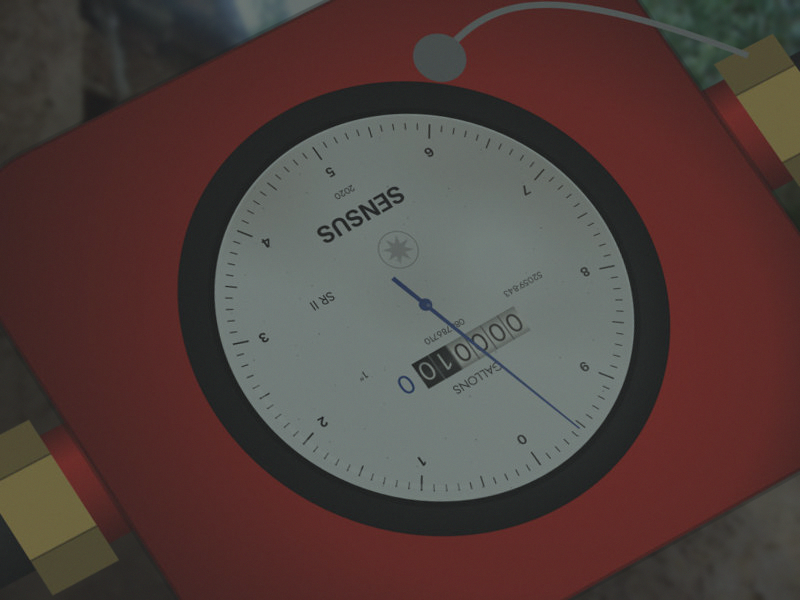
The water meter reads {"value": 99.5, "unit": "gal"}
